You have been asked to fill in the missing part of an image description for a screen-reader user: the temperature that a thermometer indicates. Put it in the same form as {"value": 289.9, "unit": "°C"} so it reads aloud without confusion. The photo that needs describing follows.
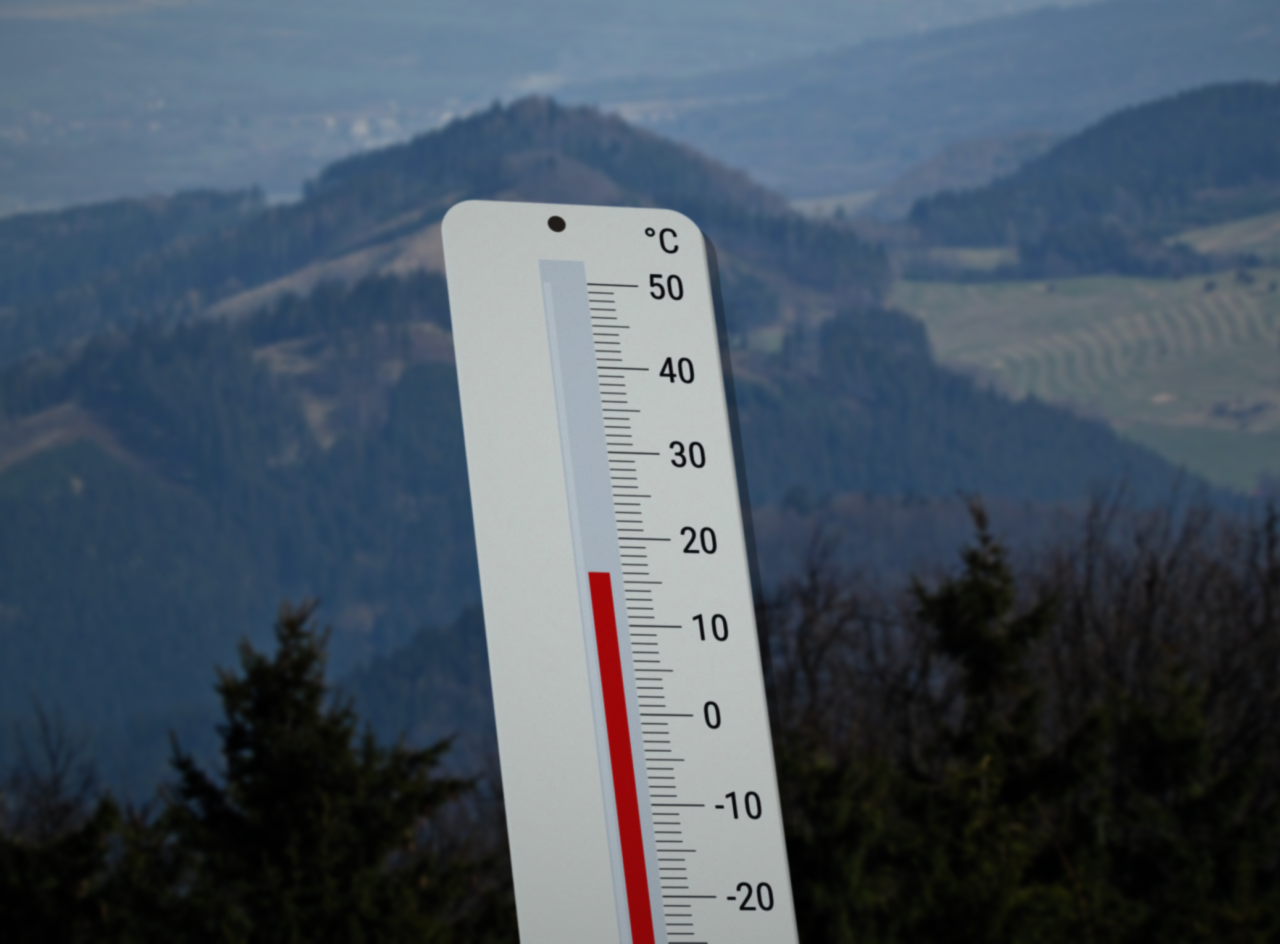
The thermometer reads {"value": 16, "unit": "°C"}
